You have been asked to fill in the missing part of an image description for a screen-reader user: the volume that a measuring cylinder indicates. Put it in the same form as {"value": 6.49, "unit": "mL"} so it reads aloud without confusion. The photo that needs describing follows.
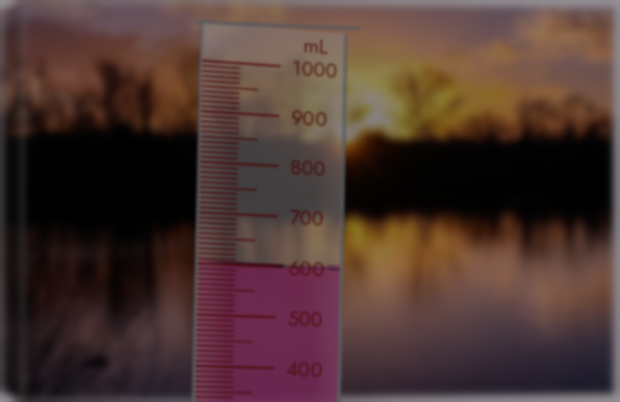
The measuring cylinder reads {"value": 600, "unit": "mL"}
